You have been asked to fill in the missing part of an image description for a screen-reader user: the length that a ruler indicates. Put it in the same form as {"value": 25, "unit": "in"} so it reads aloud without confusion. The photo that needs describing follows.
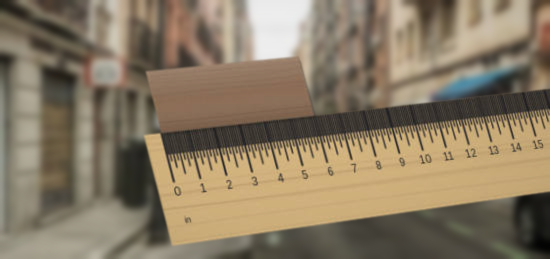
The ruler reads {"value": 6, "unit": "in"}
